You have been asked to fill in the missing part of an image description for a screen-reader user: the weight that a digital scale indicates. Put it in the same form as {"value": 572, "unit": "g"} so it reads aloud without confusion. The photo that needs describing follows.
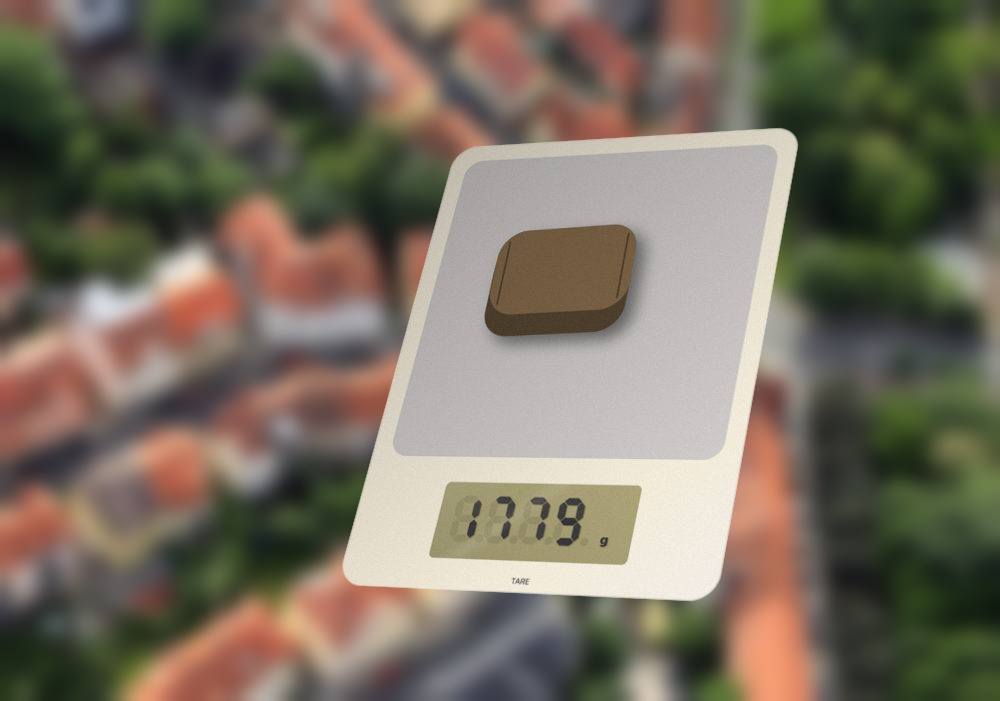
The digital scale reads {"value": 1779, "unit": "g"}
